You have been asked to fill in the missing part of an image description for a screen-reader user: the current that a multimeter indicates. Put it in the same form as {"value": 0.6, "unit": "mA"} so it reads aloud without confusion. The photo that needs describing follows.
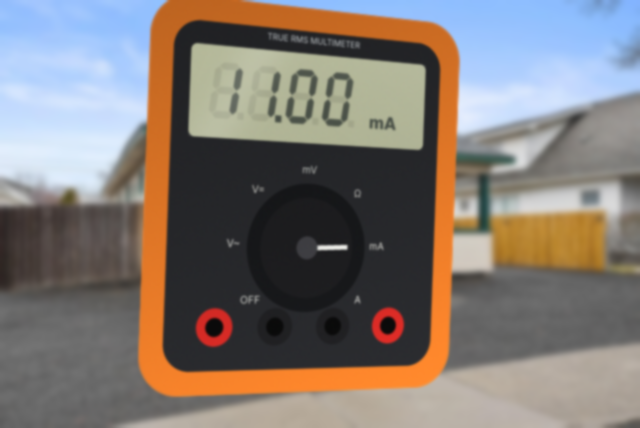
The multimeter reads {"value": 11.00, "unit": "mA"}
